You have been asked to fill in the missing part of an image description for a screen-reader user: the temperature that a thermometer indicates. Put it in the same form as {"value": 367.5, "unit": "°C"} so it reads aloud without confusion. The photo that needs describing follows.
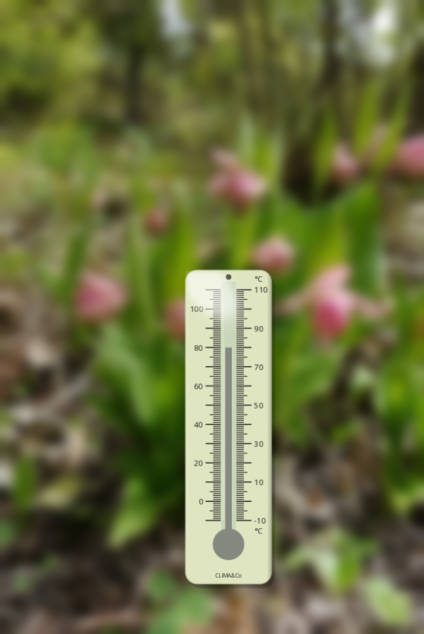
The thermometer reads {"value": 80, "unit": "°C"}
